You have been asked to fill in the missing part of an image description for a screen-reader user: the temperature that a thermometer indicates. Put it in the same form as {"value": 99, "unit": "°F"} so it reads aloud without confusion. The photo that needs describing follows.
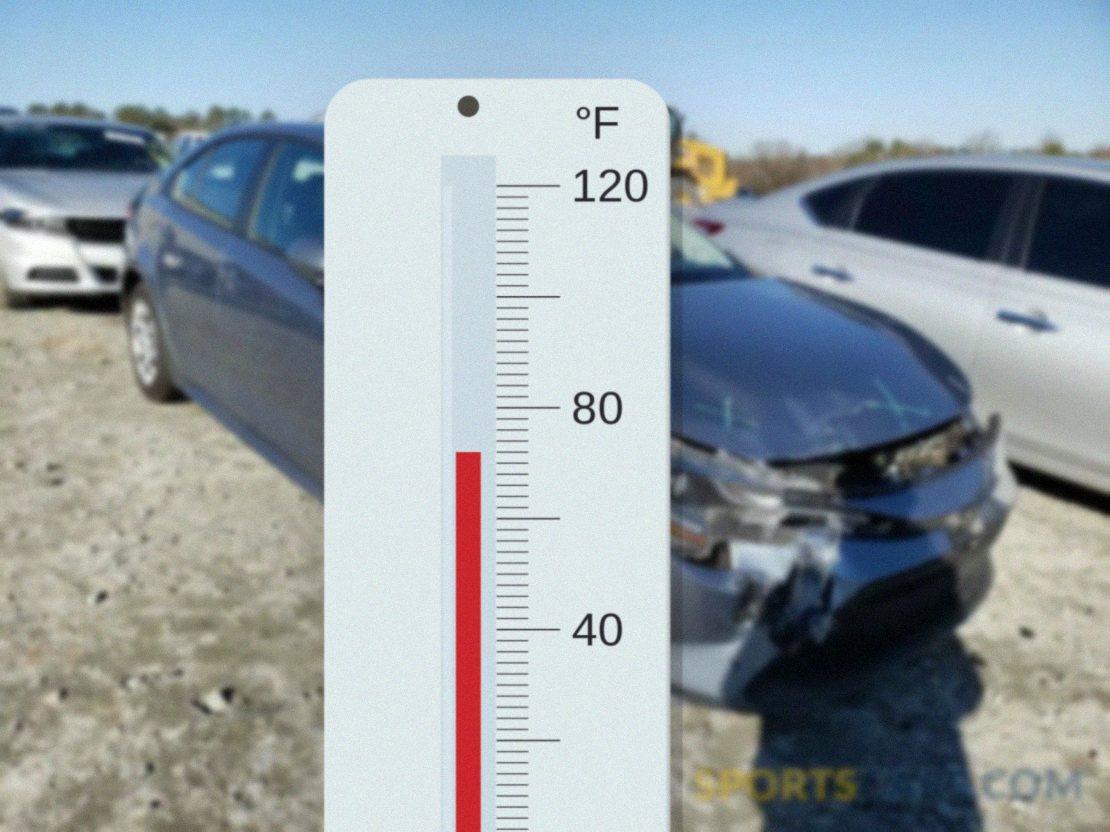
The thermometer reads {"value": 72, "unit": "°F"}
